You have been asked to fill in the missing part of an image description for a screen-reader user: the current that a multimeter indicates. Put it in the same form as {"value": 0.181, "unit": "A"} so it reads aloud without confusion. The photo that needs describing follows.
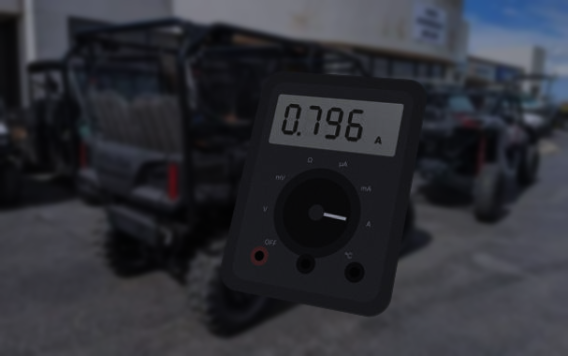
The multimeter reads {"value": 0.796, "unit": "A"}
